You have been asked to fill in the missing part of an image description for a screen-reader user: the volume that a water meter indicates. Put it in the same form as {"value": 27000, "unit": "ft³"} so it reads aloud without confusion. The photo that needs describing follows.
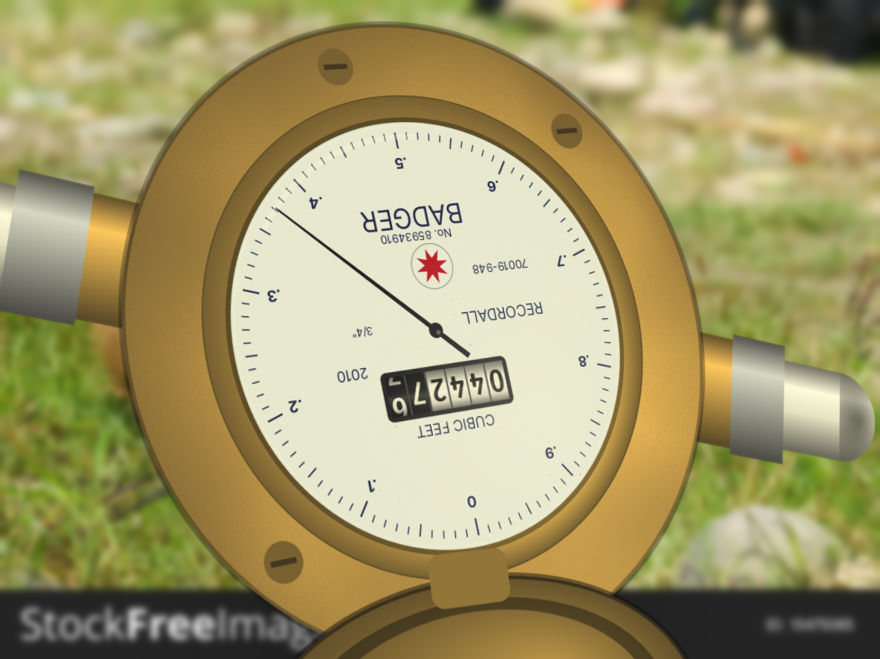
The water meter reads {"value": 44276.37, "unit": "ft³"}
